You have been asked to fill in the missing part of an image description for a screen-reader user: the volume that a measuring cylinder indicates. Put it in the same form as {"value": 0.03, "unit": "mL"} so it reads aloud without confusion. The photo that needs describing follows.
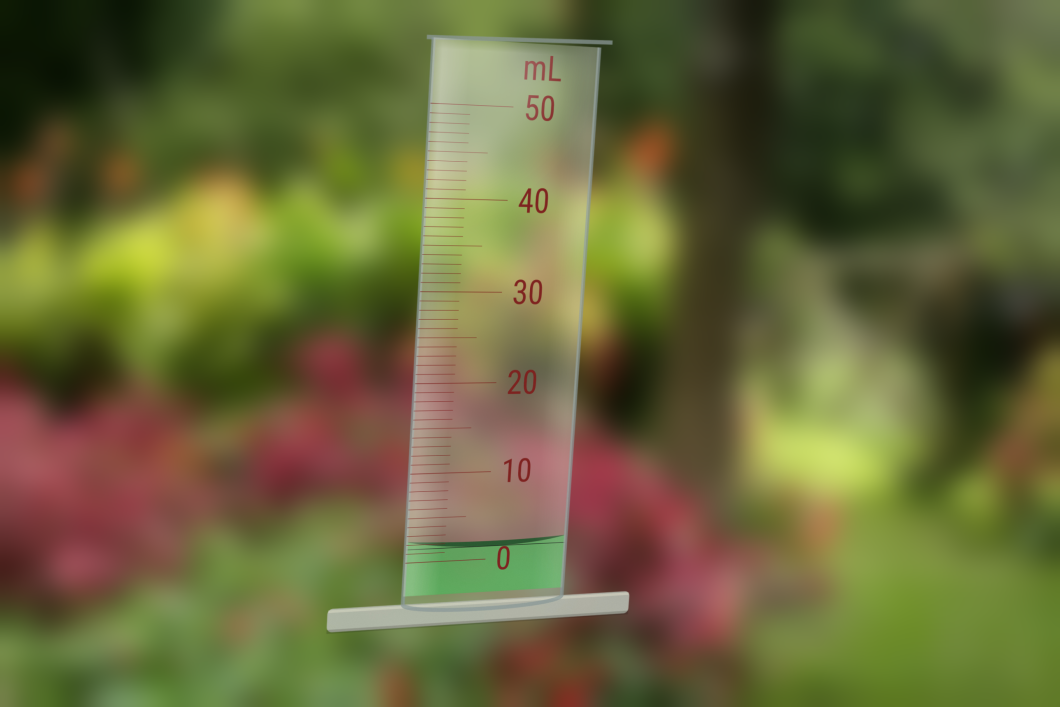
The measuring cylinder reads {"value": 1.5, "unit": "mL"}
